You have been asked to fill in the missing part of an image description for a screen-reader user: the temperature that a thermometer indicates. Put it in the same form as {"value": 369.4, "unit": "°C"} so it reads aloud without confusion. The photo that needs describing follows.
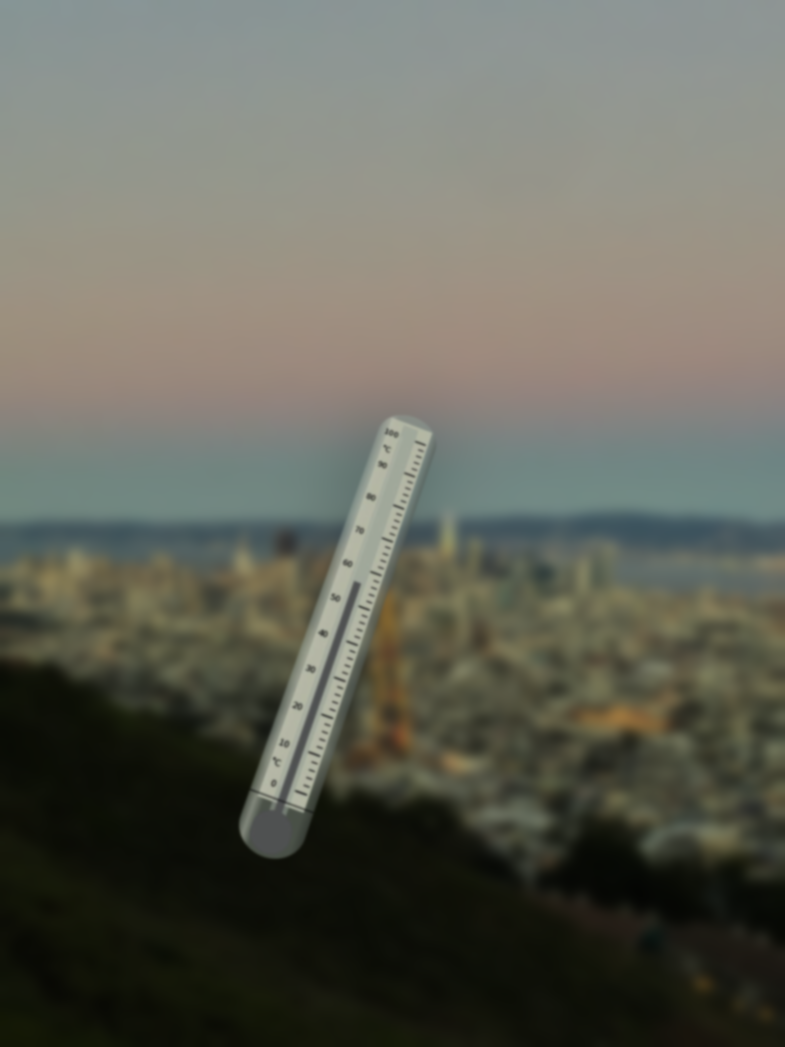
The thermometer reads {"value": 56, "unit": "°C"}
